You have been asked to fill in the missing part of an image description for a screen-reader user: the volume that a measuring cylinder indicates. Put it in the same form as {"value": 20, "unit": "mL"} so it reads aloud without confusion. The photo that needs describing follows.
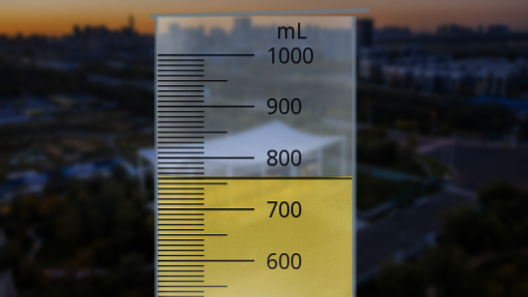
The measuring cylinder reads {"value": 760, "unit": "mL"}
